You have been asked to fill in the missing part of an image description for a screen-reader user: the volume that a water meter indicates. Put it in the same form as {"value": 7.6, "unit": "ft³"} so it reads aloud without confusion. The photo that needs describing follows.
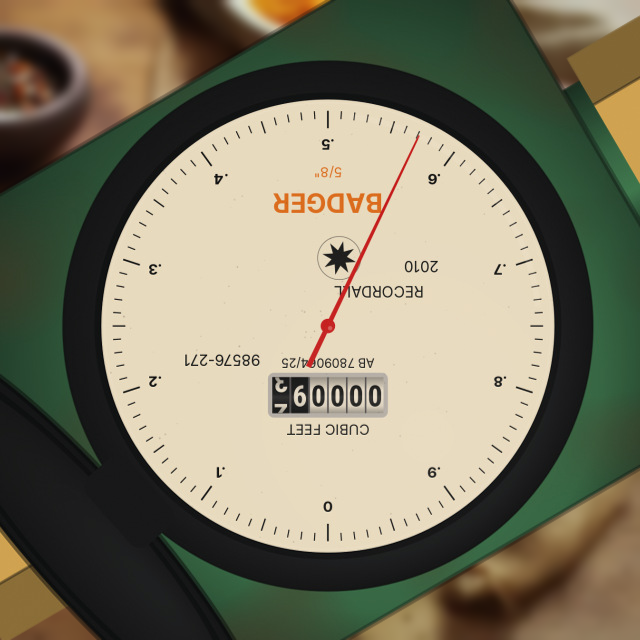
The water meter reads {"value": 92.57, "unit": "ft³"}
